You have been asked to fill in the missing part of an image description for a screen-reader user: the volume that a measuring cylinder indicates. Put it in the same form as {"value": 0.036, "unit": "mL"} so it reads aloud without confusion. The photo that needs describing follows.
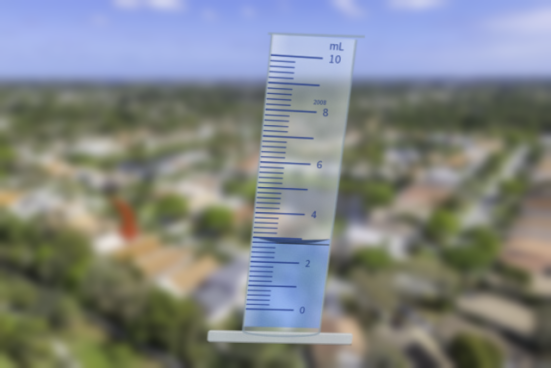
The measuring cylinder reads {"value": 2.8, "unit": "mL"}
